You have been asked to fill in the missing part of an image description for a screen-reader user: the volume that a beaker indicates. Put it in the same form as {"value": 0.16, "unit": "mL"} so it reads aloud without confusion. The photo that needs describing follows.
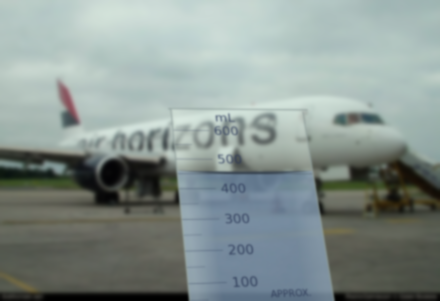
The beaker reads {"value": 450, "unit": "mL"}
